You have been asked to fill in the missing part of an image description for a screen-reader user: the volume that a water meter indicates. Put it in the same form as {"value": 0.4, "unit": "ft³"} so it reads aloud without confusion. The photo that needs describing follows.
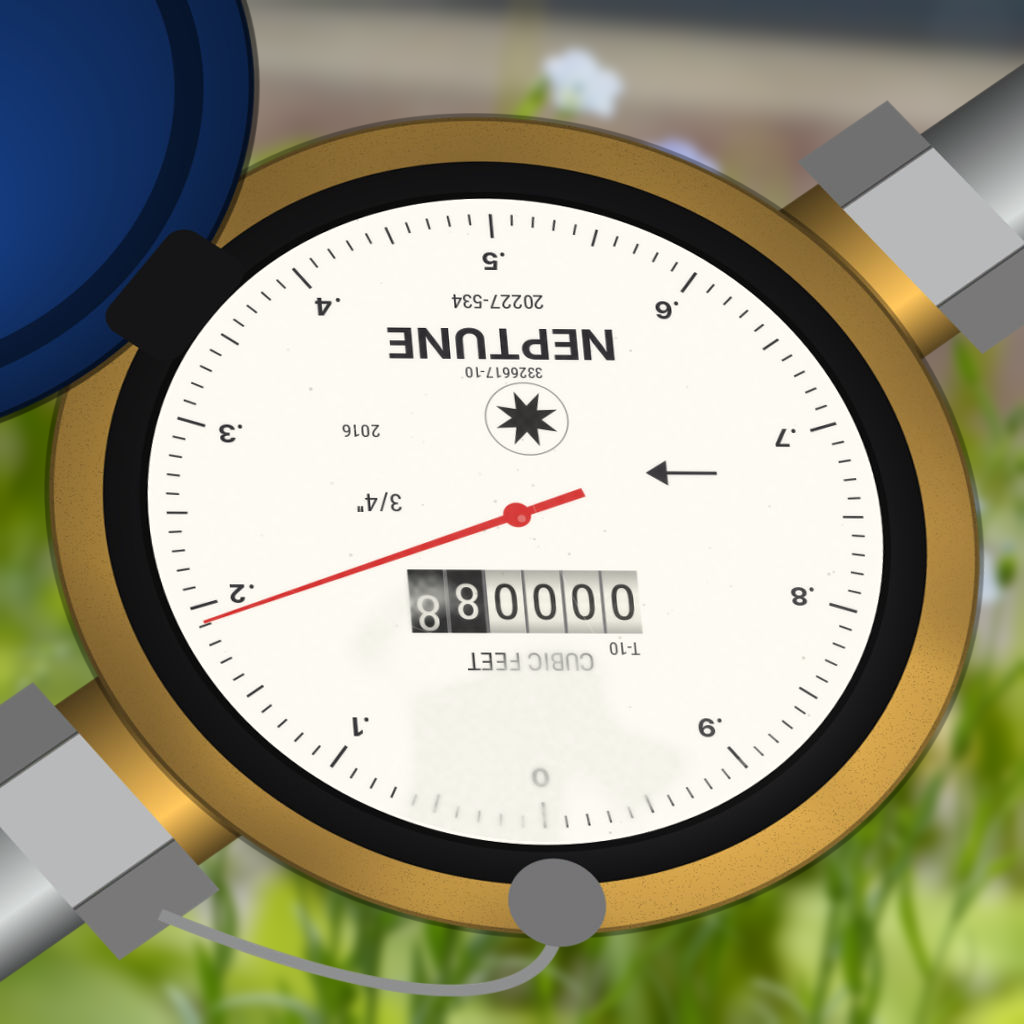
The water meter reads {"value": 88.19, "unit": "ft³"}
